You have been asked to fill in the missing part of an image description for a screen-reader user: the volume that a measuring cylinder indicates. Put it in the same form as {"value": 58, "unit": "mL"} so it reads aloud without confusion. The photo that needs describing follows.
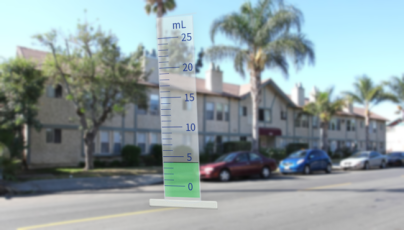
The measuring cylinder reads {"value": 4, "unit": "mL"}
